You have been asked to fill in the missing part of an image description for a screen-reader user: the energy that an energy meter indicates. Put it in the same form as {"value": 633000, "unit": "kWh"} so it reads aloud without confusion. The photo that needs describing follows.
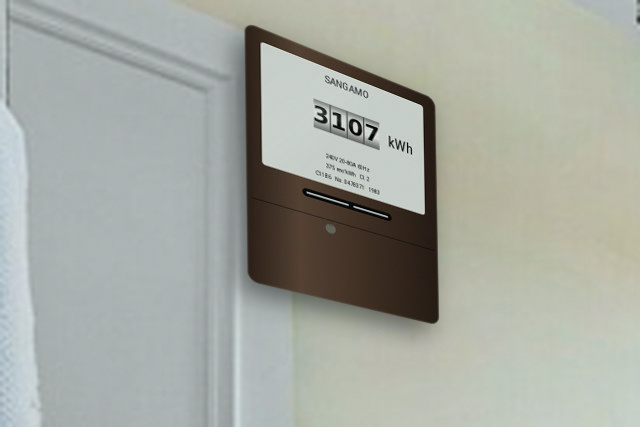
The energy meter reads {"value": 3107, "unit": "kWh"}
